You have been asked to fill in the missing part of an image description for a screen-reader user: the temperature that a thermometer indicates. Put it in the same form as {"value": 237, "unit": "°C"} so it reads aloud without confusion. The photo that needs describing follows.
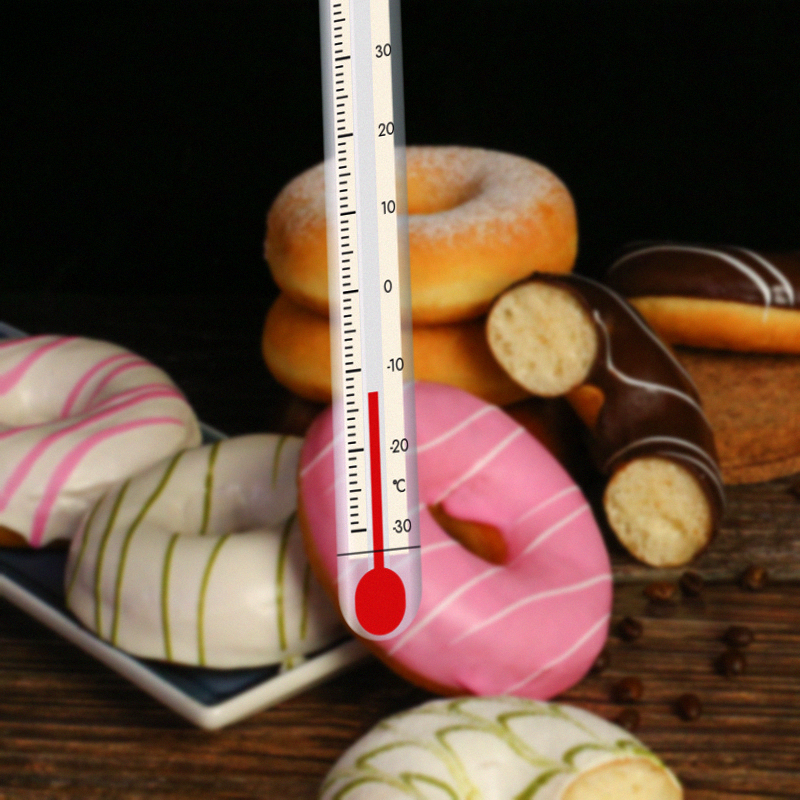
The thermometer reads {"value": -13, "unit": "°C"}
